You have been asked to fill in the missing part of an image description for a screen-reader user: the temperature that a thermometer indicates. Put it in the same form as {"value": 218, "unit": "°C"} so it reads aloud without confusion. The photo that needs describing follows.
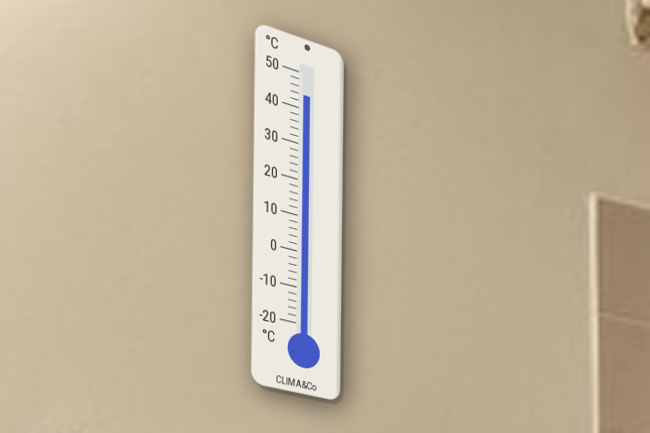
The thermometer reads {"value": 44, "unit": "°C"}
